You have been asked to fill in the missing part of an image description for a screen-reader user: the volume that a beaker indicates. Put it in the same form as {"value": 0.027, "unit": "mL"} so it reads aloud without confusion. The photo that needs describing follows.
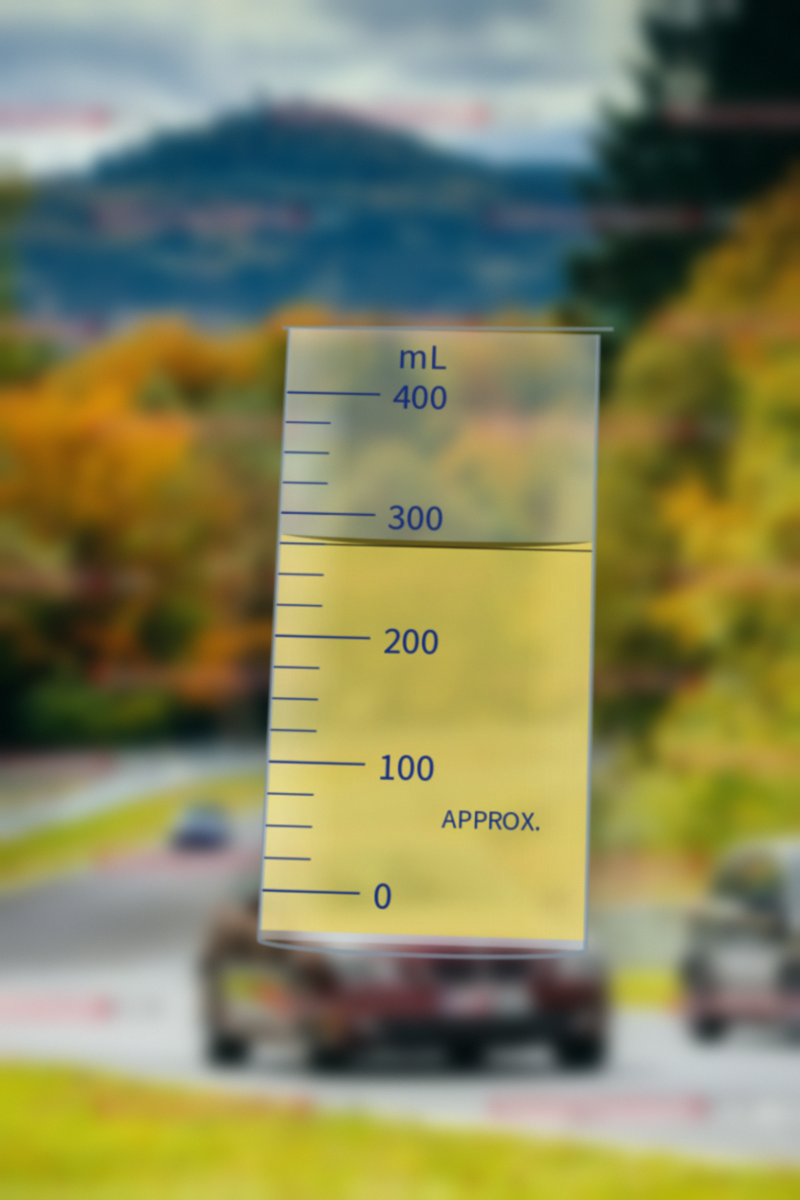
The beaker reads {"value": 275, "unit": "mL"}
